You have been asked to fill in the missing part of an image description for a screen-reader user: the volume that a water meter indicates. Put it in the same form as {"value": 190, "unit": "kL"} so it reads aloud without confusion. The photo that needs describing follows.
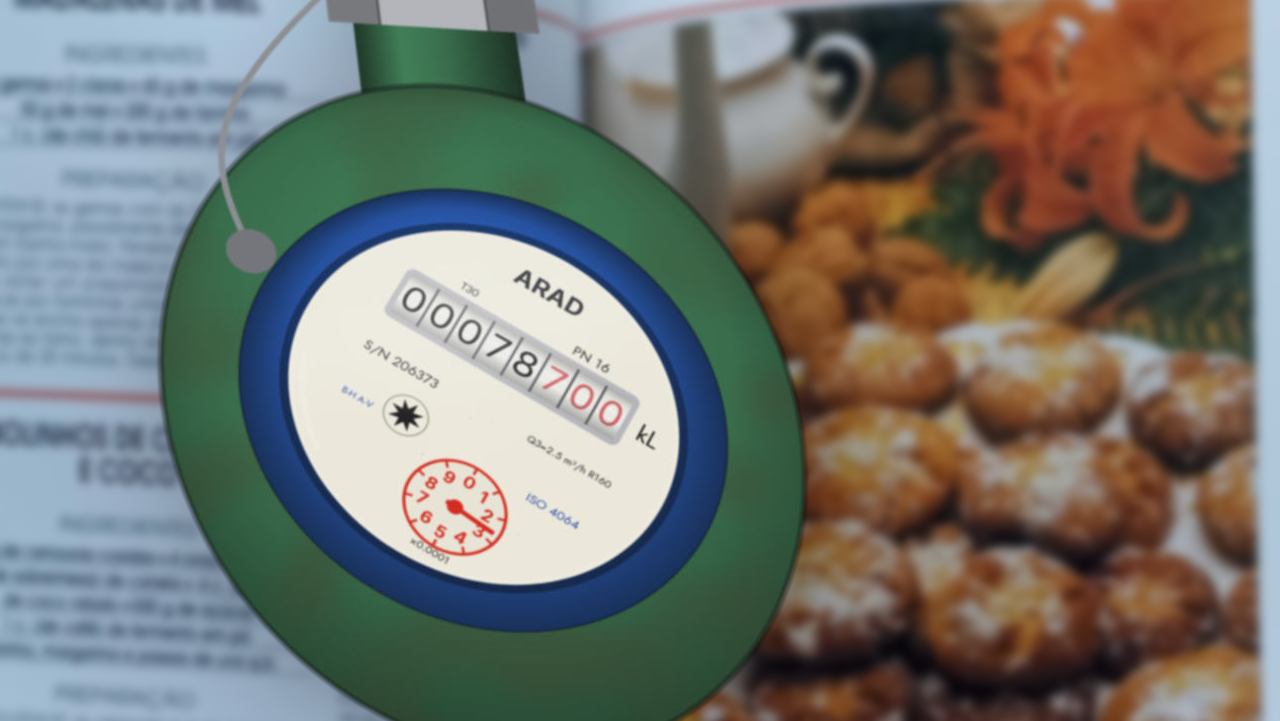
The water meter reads {"value": 78.7002, "unit": "kL"}
